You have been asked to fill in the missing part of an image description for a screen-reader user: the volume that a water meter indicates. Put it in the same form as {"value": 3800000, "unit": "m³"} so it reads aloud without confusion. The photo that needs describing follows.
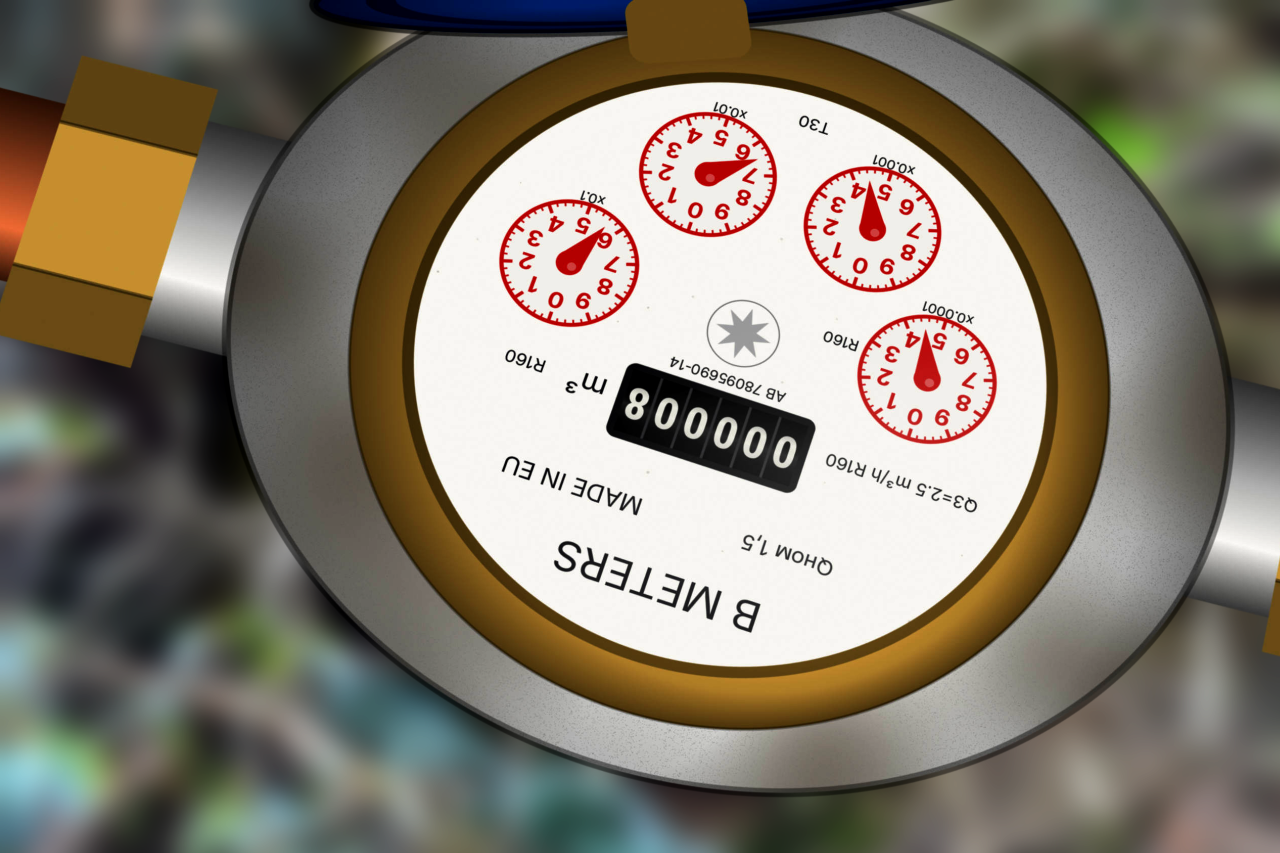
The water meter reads {"value": 8.5644, "unit": "m³"}
